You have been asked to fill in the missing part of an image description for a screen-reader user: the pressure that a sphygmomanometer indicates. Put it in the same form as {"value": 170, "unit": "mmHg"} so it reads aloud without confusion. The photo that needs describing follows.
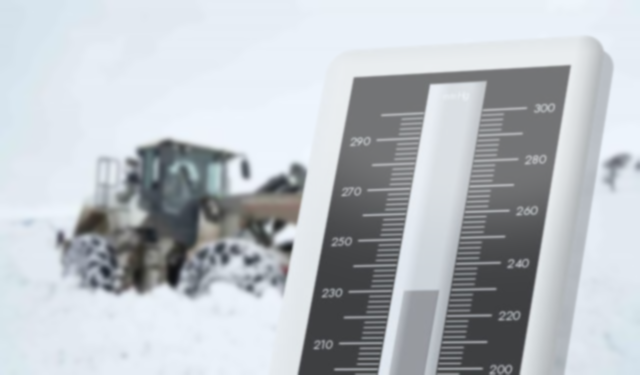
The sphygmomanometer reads {"value": 230, "unit": "mmHg"}
